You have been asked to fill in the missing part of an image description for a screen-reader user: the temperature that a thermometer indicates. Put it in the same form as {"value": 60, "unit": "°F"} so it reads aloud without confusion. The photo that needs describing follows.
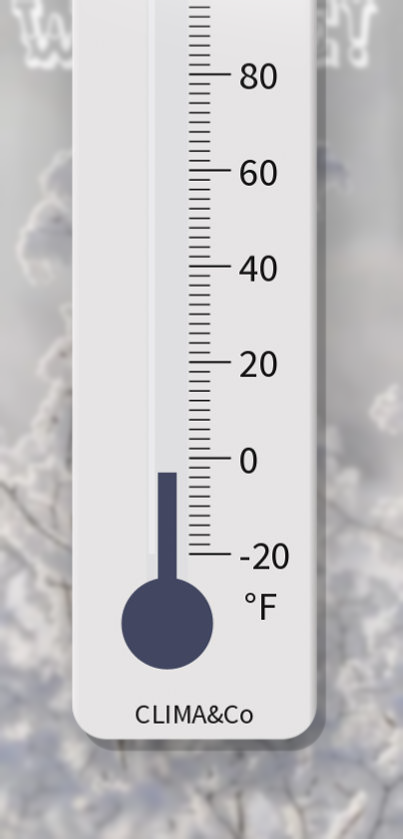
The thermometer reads {"value": -3, "unit": "°F"}
